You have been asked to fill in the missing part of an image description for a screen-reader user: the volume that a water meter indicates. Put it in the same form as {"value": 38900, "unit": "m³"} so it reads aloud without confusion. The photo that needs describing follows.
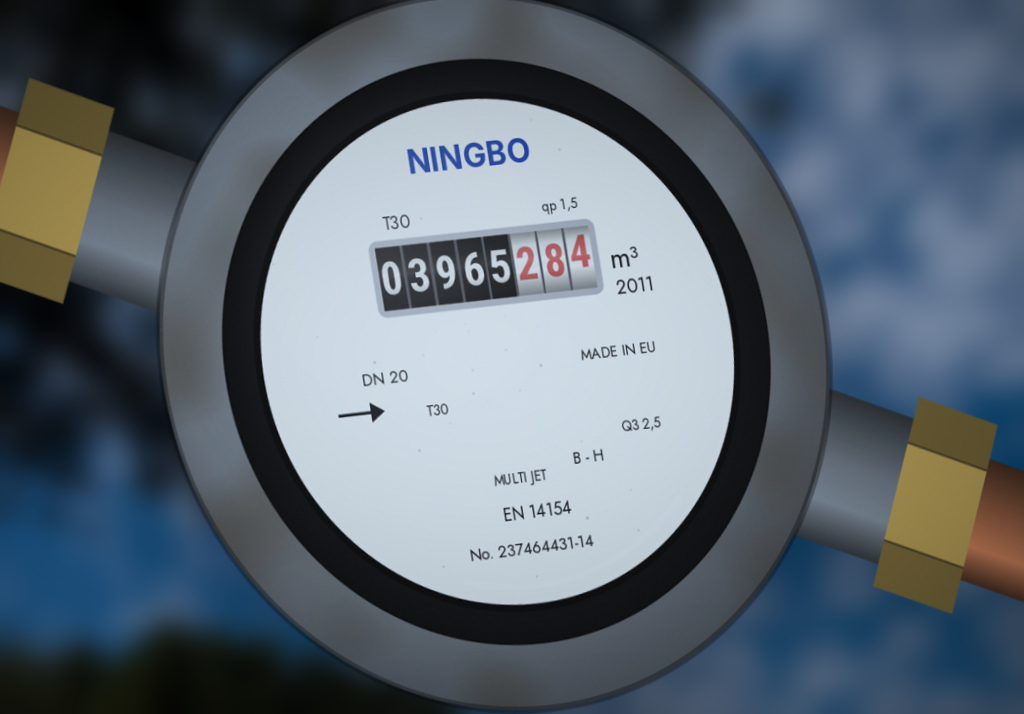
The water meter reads {"value": 3965.284, "unit": "m³"}
